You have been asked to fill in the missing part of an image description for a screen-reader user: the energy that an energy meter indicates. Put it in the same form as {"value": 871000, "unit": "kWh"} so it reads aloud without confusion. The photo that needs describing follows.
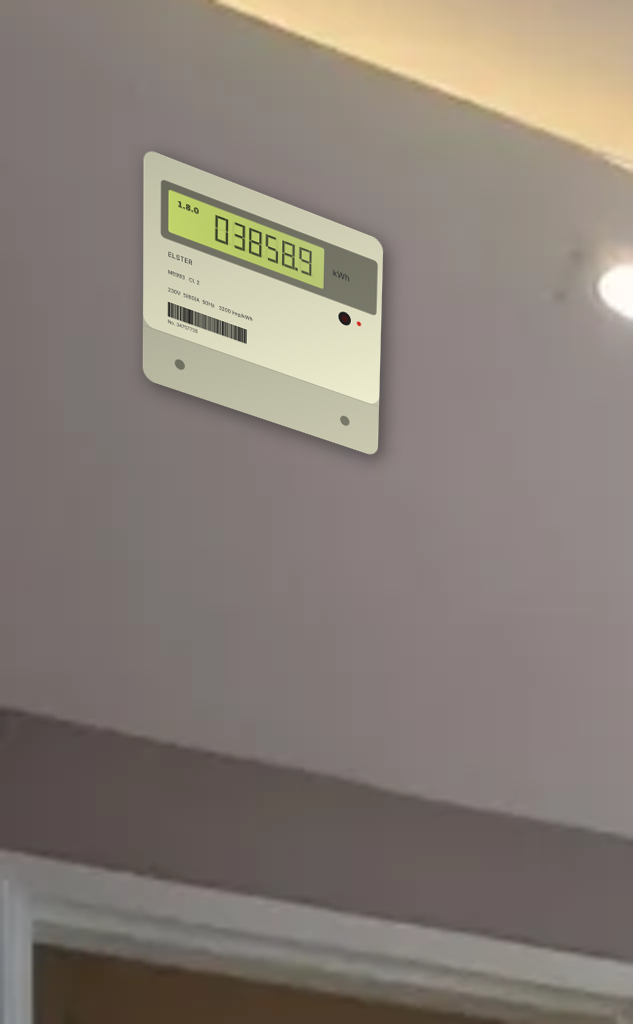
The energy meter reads {"value": 3858.9, "unit": "kWh"}
